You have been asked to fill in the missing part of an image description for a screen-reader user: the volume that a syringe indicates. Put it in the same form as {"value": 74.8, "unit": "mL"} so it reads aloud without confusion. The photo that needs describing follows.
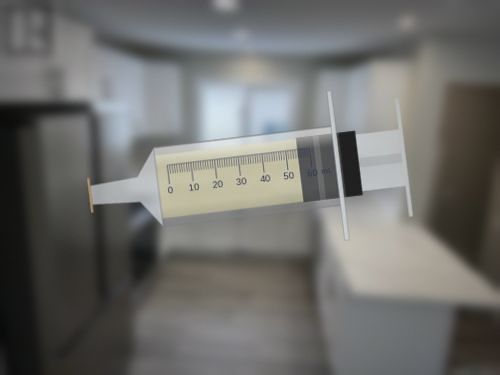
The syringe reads {"value": 55, "unit": "mL"}
